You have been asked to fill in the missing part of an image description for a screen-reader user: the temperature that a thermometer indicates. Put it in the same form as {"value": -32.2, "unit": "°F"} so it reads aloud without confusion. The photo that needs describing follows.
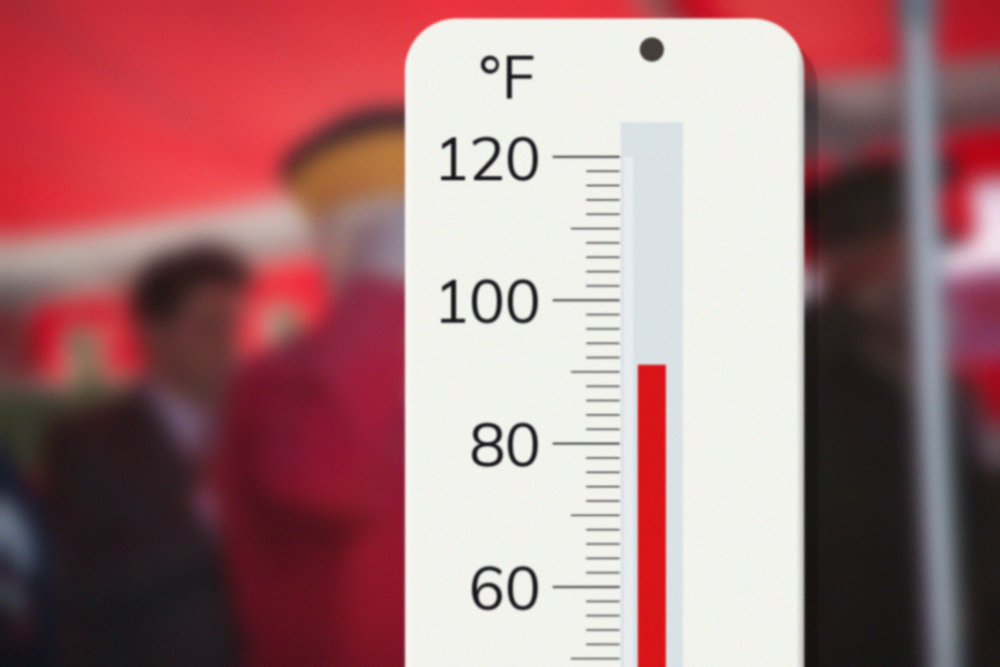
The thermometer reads {"value": 91, "unit": "°F"}
